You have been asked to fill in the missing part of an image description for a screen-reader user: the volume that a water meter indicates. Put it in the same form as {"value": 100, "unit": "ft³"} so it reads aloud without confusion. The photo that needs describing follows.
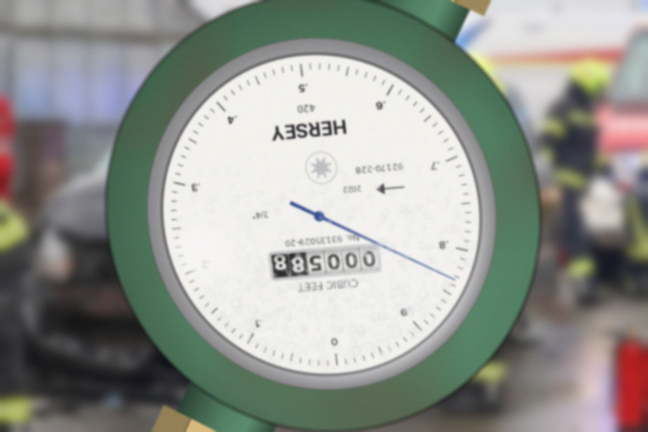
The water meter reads {"value": 587.83, "unit": "ft³"}
